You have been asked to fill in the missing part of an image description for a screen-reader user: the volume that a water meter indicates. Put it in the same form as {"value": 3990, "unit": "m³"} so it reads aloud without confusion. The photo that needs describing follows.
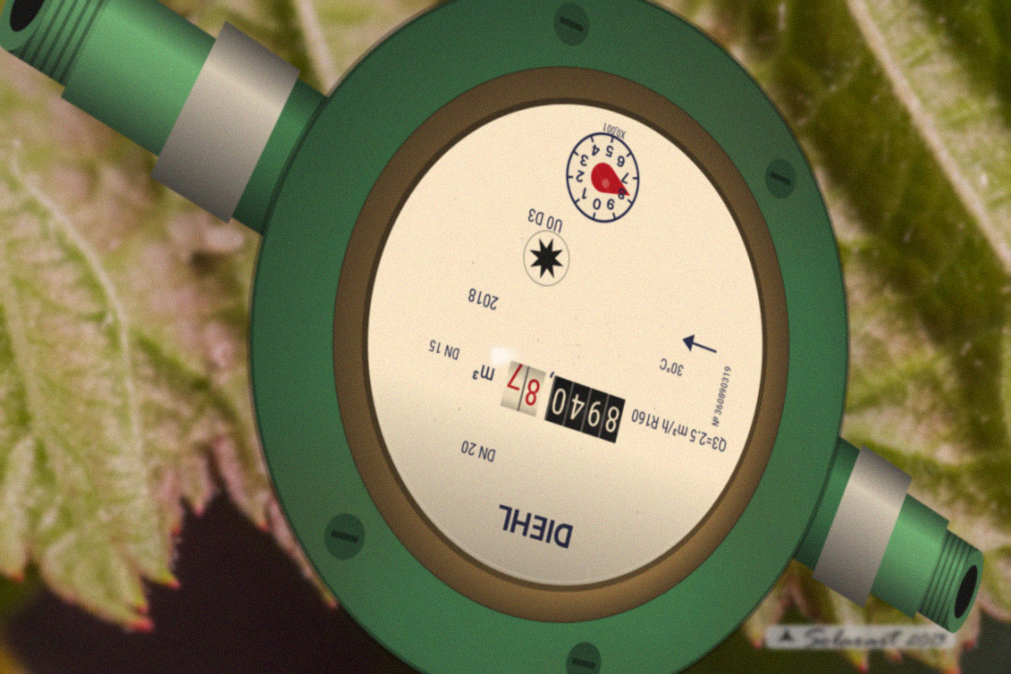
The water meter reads {"value": 8940.867, "unit": "m³"}
